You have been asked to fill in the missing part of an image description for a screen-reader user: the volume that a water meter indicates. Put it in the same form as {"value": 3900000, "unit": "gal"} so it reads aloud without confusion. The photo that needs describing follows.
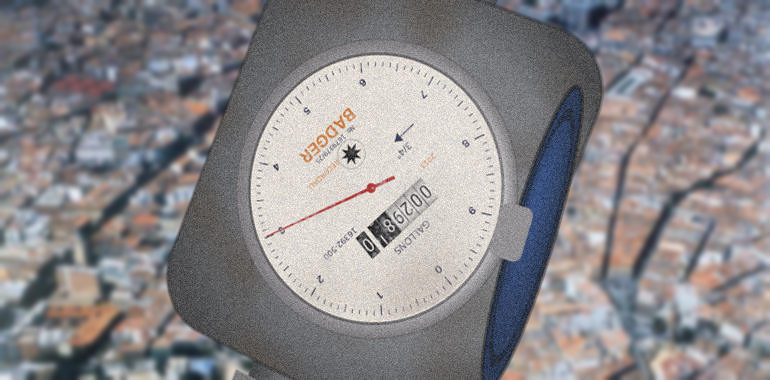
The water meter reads {"value": 29813.0, "unit": "gal"}
